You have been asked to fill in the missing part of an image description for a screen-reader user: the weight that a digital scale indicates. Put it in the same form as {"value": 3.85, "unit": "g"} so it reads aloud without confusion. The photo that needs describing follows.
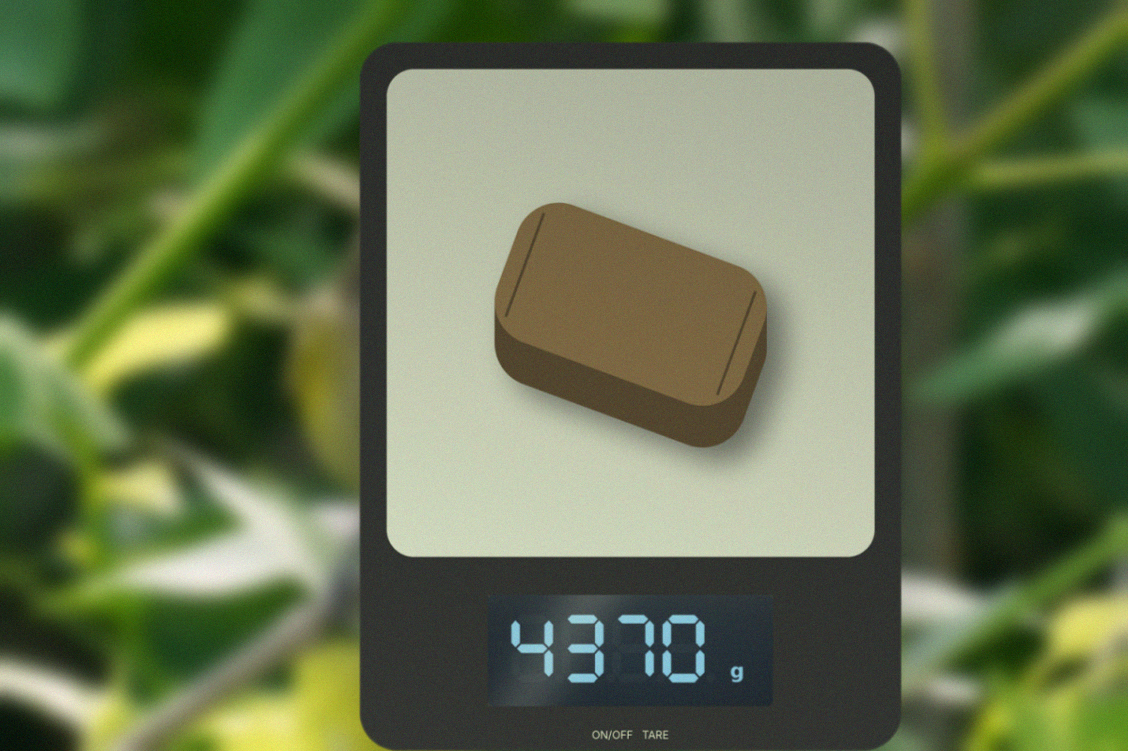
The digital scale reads {"value": 4370, "unit": "g"}
